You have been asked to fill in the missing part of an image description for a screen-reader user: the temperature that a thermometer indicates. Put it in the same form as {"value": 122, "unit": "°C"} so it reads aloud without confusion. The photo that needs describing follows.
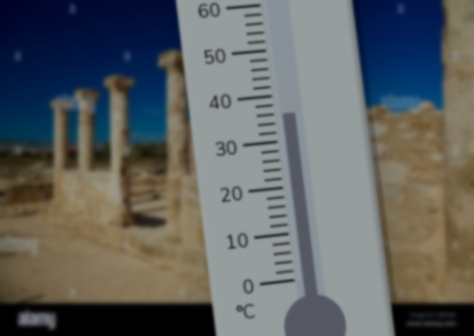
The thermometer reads {"value": 36, "unit": "°C"}
